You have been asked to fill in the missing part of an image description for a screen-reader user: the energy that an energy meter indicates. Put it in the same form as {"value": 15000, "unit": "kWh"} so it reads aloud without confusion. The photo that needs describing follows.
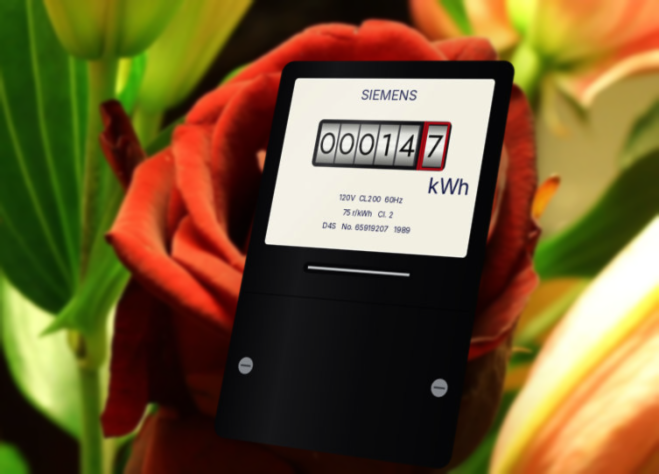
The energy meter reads {"value": 14.7, "unit": "kWh"}
